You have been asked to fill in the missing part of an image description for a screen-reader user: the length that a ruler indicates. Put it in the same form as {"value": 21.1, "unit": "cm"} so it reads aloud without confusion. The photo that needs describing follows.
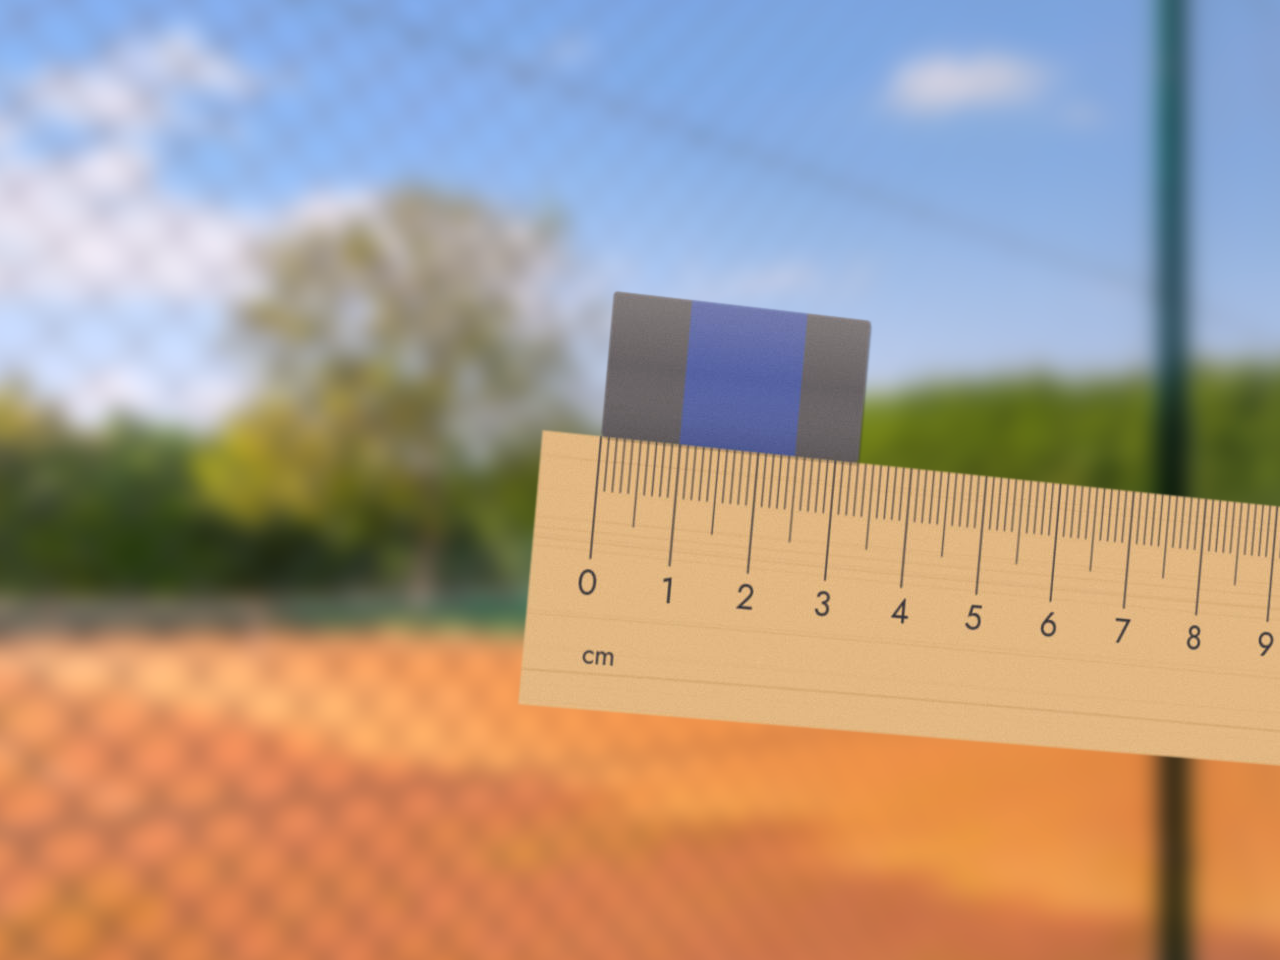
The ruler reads {"value": 3.3, "unit": "cm"}
